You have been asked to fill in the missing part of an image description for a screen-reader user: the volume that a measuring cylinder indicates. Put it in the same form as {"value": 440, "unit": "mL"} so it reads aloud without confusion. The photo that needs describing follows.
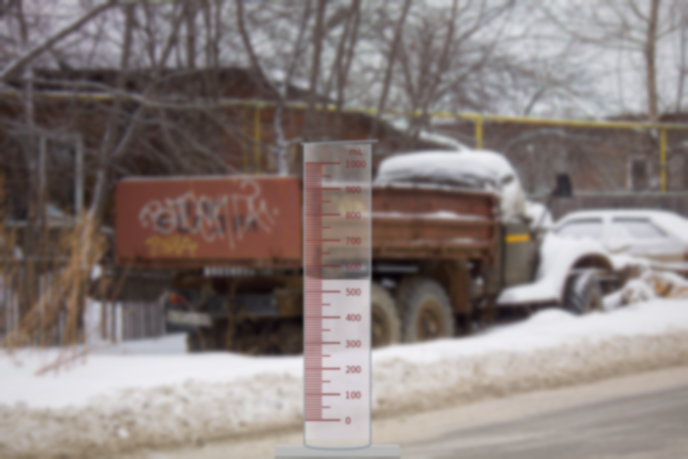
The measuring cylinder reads {"value": 550, "unit": "mL"}
